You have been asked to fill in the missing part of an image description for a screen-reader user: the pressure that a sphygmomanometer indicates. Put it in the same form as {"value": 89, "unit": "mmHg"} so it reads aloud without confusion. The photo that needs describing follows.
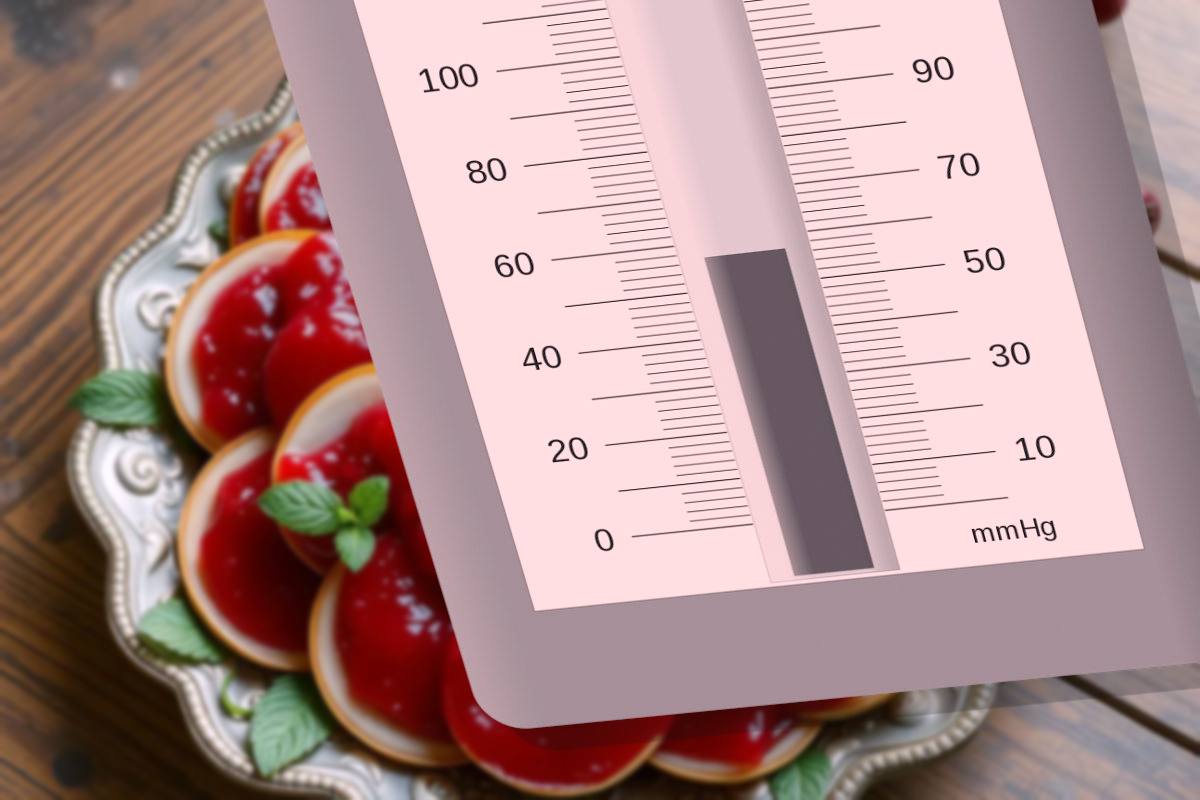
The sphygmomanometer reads {"value": 57, "unit": "mmHg"}
